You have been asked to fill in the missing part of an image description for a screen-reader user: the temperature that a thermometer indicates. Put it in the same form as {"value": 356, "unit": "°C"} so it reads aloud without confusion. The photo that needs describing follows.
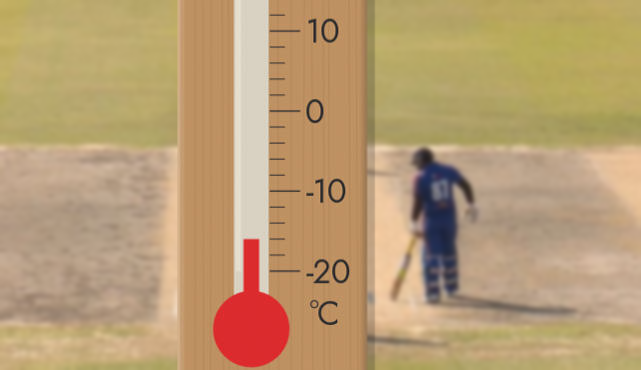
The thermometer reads {"value": -16, "unit": "°C"}
